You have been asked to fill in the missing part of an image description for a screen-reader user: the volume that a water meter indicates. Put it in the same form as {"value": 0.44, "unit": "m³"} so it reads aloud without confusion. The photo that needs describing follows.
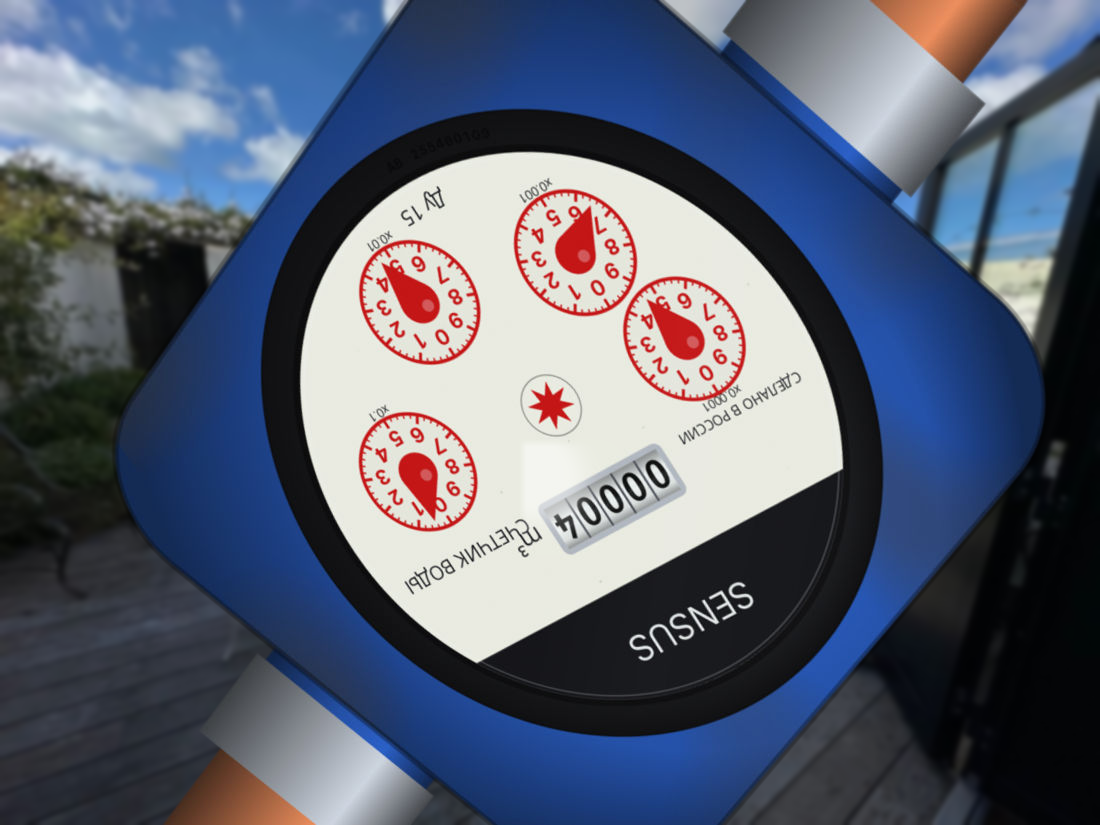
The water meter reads {"value": 4.0464, "unit": "m³"}
